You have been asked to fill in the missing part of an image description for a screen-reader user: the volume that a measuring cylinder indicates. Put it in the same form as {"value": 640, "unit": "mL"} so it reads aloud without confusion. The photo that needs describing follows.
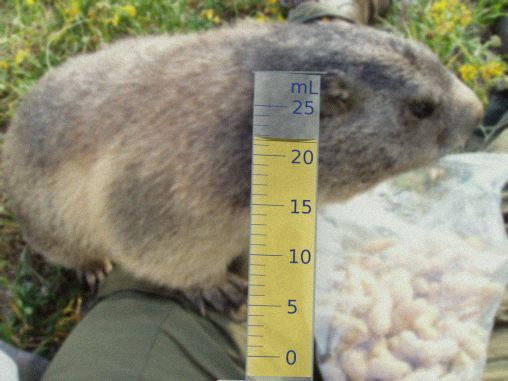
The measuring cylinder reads {"value": 21.5, "unit": "mL"}
